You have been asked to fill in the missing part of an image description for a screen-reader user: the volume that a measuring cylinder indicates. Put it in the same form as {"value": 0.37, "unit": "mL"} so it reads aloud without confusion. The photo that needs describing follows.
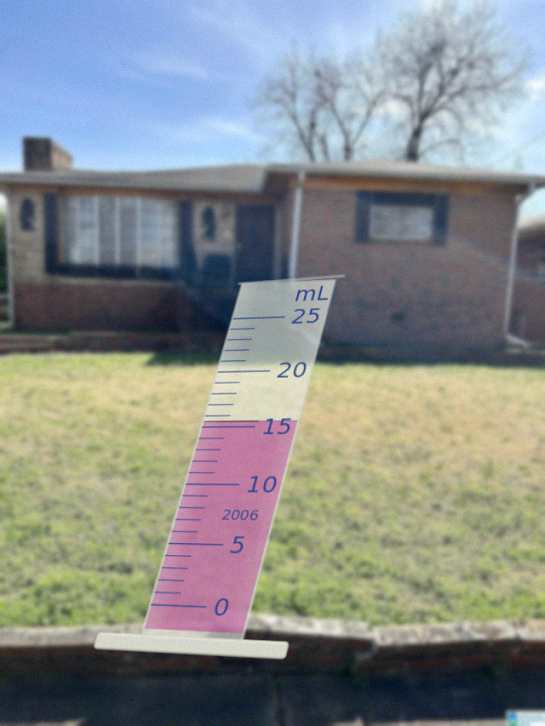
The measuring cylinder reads {"value": 15.5, "unit": "mL"}
